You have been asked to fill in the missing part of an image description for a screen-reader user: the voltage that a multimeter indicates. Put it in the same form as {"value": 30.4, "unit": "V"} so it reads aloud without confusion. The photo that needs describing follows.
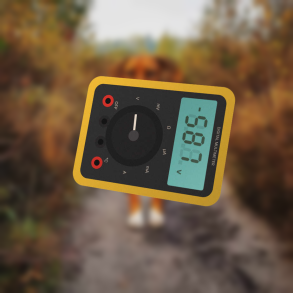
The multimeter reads {"value": -587, "unit": "V"}
